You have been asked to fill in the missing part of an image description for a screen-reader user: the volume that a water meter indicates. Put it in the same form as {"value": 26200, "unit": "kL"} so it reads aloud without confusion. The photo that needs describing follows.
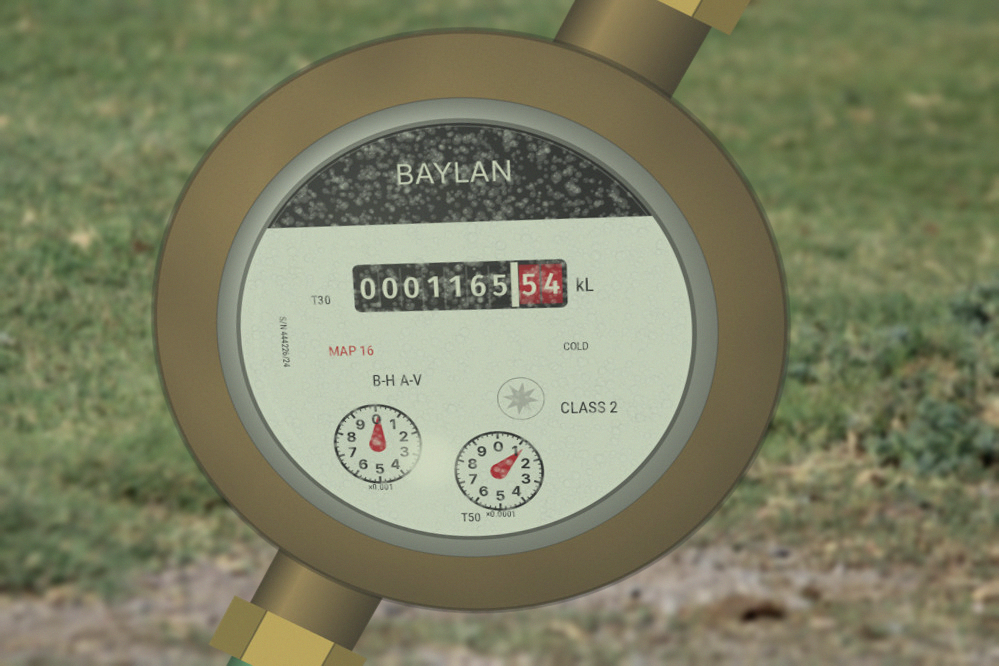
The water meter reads {"value": 1165.5401, "unit": "kL"}
